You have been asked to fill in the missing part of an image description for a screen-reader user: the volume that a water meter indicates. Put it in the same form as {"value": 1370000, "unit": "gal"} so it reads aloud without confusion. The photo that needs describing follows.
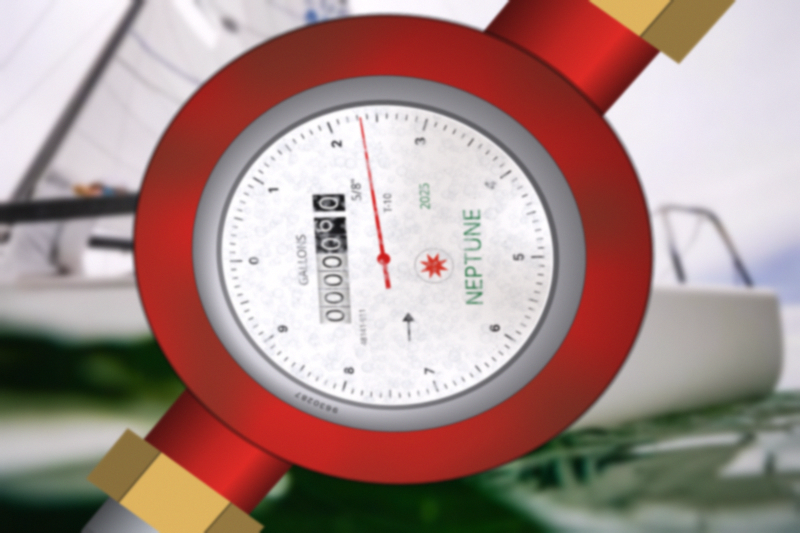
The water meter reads {"value": 62.3, "unit": "gal"}
